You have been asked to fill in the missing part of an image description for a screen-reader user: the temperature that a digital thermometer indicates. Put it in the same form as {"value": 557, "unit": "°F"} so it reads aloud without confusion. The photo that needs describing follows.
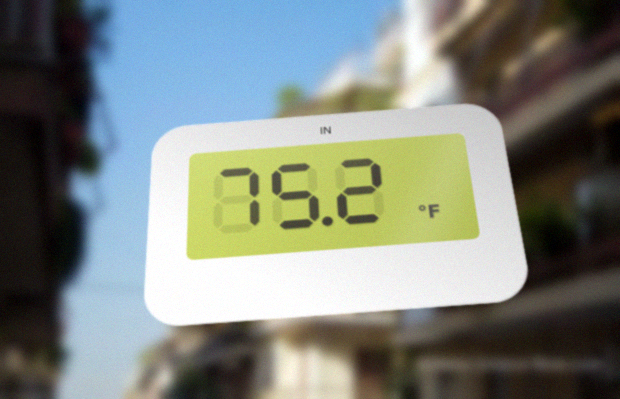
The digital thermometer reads {"value": 75.2, "unit": "°F"}
